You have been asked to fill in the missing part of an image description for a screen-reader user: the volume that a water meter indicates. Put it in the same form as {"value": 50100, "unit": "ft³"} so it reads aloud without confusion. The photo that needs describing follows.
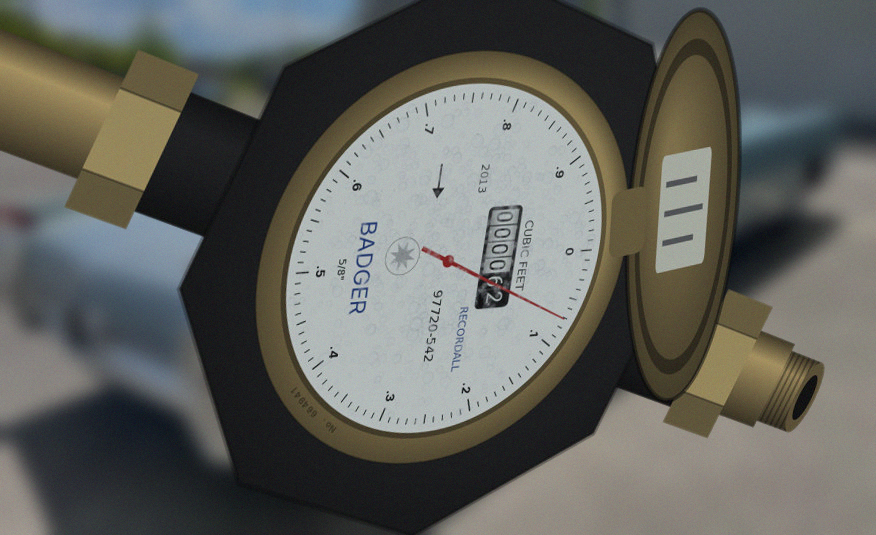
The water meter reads {"value": 62.07, "unit": "ft³"}
